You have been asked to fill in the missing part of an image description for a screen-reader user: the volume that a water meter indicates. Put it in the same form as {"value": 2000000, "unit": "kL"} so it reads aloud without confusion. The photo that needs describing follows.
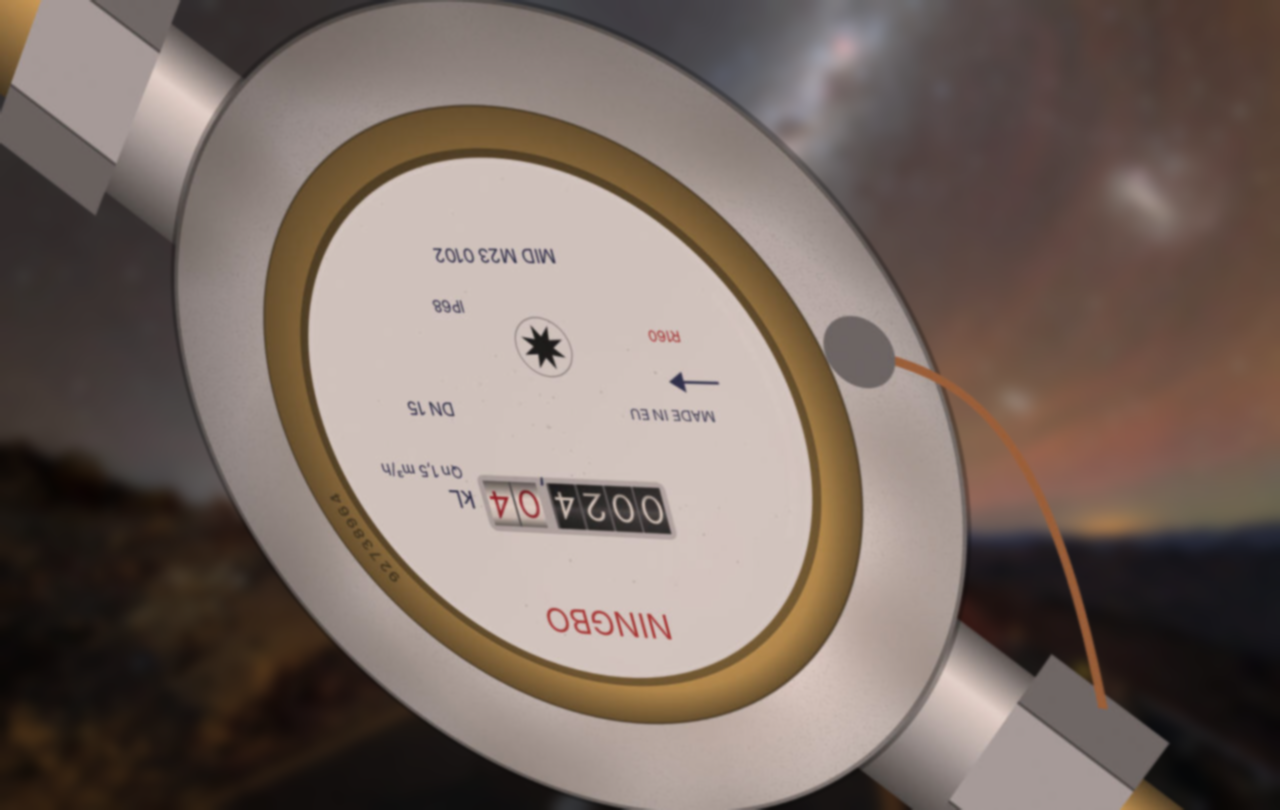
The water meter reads {"value": 24.04, "unit": "kL"}
